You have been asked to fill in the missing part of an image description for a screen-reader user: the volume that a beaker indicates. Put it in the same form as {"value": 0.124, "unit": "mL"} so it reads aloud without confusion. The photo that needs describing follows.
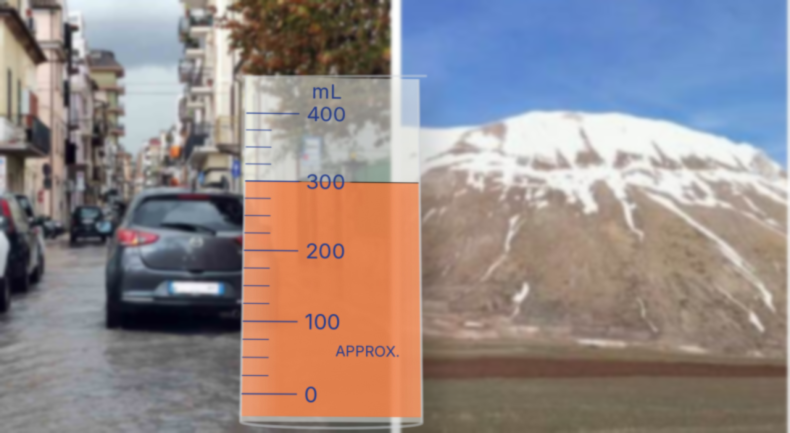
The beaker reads {"value": 300, "unit": "mL"}
